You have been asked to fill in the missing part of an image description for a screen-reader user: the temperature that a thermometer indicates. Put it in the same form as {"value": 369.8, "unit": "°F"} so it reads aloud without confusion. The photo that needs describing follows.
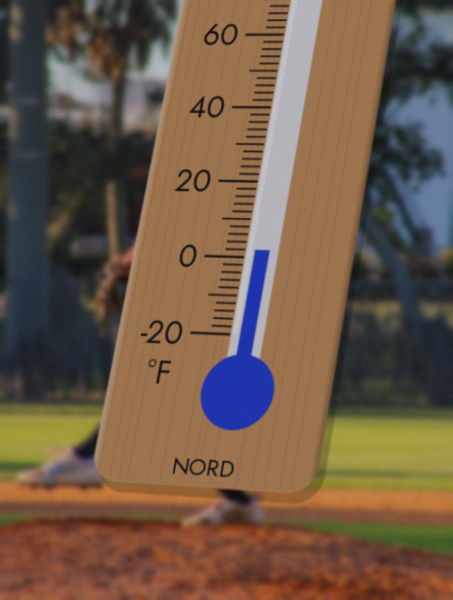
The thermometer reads {"value": 2, "unit": "°F"}
